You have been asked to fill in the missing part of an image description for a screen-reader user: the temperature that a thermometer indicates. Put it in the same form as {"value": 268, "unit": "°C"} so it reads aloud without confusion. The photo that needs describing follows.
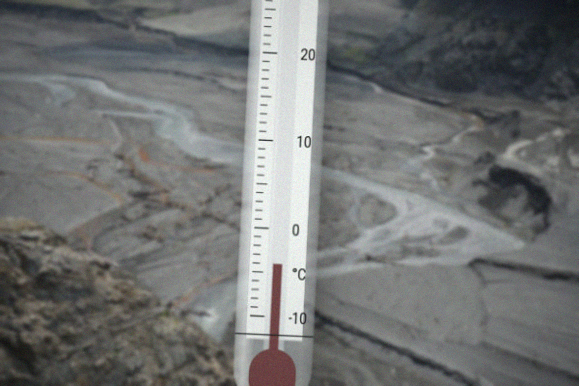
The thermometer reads {"value": -4, "unit": "°C"}
